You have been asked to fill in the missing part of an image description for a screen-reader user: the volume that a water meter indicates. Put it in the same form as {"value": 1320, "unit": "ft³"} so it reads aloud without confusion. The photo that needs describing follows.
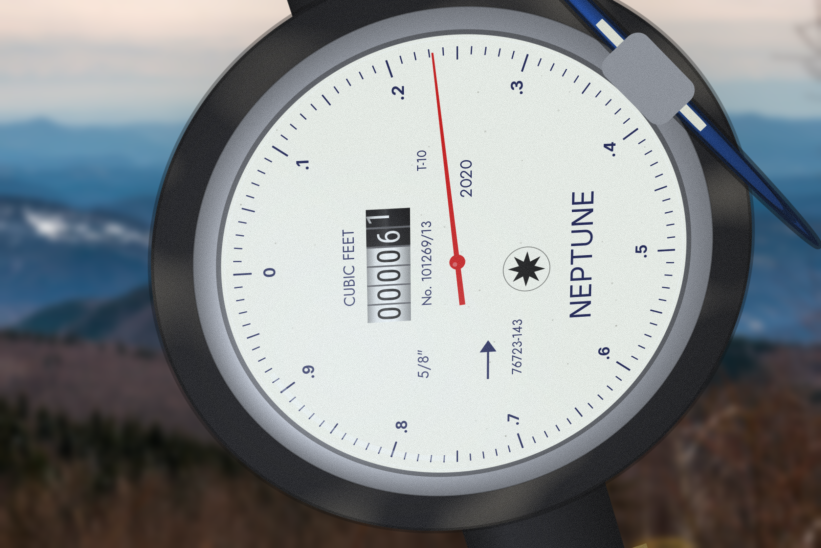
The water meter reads {"value": 61.23, "unit": "ft³"}
